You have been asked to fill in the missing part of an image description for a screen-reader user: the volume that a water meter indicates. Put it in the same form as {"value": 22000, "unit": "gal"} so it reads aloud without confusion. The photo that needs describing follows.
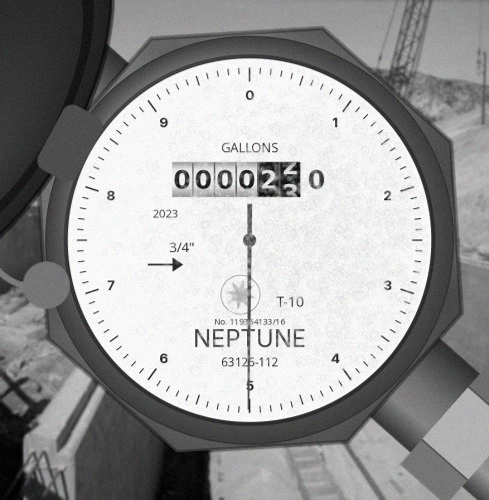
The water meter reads {"value": 225.0, "unit": "gal"}
